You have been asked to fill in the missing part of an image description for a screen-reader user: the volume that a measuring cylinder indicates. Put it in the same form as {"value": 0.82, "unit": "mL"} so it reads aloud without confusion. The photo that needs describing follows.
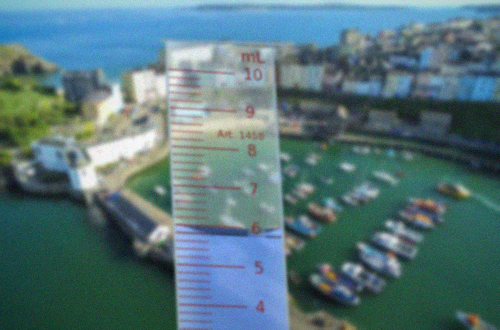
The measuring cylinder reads {"value": 5.8, "unit": "mL"}
